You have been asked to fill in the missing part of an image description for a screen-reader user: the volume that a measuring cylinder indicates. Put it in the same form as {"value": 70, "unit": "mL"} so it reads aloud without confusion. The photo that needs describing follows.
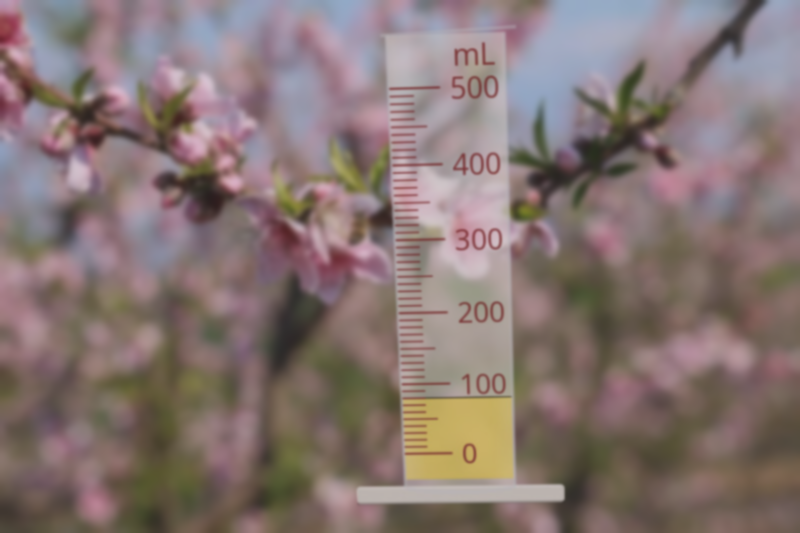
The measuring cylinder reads {"value": 80, "unit": "mL"}
